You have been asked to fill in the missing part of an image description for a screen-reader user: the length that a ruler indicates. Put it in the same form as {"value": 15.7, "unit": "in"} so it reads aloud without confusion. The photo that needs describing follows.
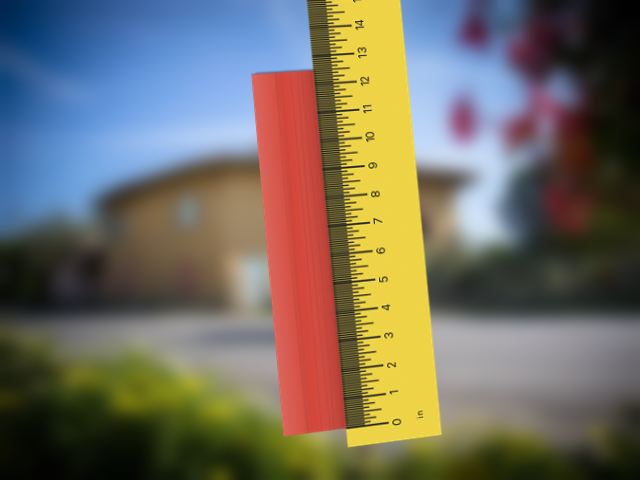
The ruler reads {"value": 12.5, "unit": "in"}
